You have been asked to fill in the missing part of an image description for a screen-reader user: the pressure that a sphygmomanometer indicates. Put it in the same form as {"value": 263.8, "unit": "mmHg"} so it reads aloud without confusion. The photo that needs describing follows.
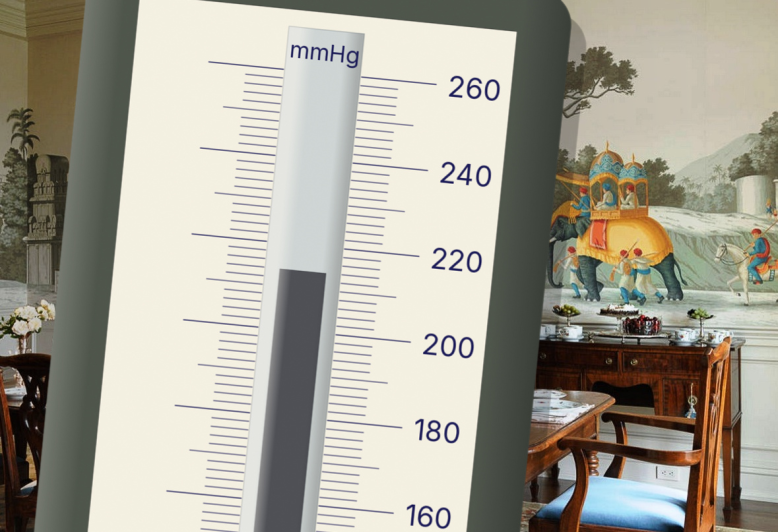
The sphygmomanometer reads {"value": 214, "unit": "mmHg"}
